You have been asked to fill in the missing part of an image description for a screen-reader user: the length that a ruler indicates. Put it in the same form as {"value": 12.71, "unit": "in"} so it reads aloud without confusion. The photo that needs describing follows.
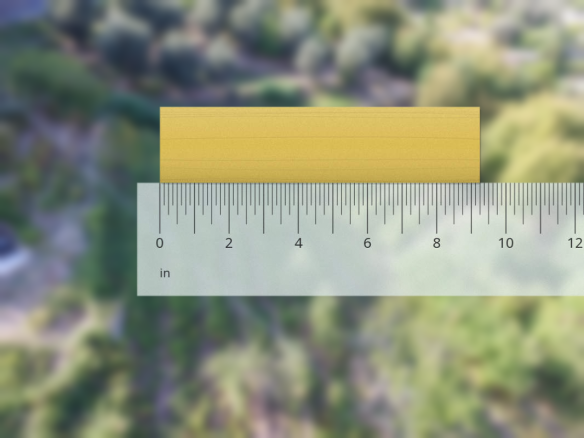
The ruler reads {"value": 9.25, "unit": "in"}
